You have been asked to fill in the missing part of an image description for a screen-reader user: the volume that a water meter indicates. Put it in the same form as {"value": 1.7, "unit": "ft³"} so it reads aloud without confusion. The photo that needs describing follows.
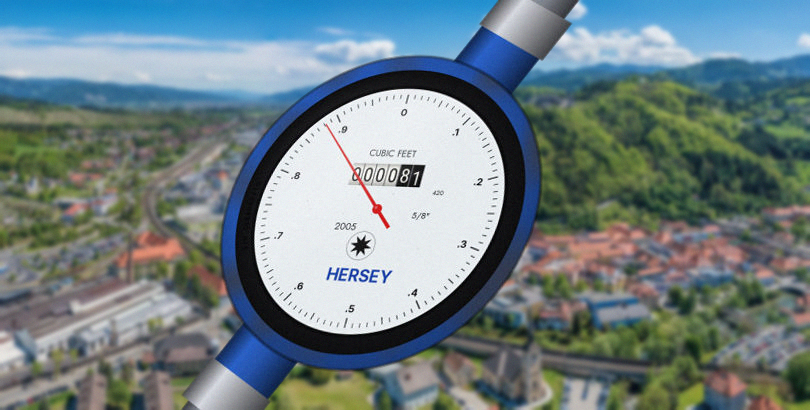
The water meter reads {"value": 80.88, "unit": "ft³"}
